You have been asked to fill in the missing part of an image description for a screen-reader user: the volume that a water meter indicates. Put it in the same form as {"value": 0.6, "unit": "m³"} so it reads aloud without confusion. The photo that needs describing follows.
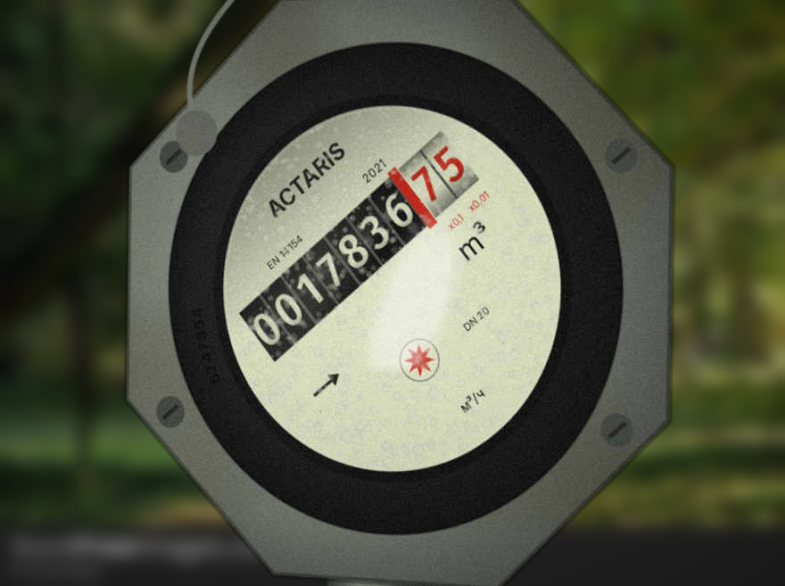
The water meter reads {"value": 17836.75, "unit": "m³"}
